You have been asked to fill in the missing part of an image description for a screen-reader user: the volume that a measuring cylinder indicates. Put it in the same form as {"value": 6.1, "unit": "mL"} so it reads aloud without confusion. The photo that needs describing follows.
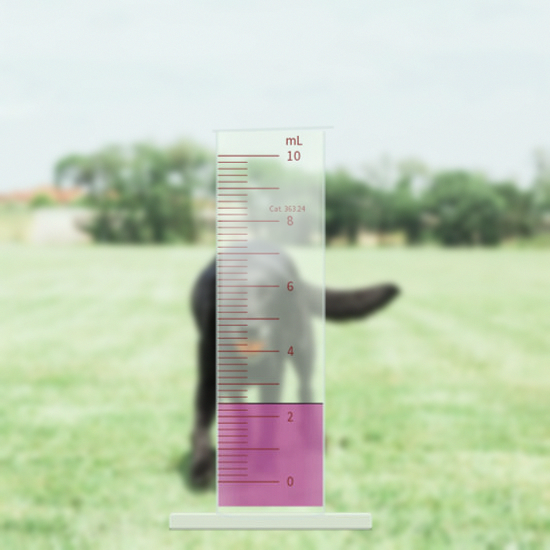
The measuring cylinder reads {"value": 2.4, "unit": "mL"}
